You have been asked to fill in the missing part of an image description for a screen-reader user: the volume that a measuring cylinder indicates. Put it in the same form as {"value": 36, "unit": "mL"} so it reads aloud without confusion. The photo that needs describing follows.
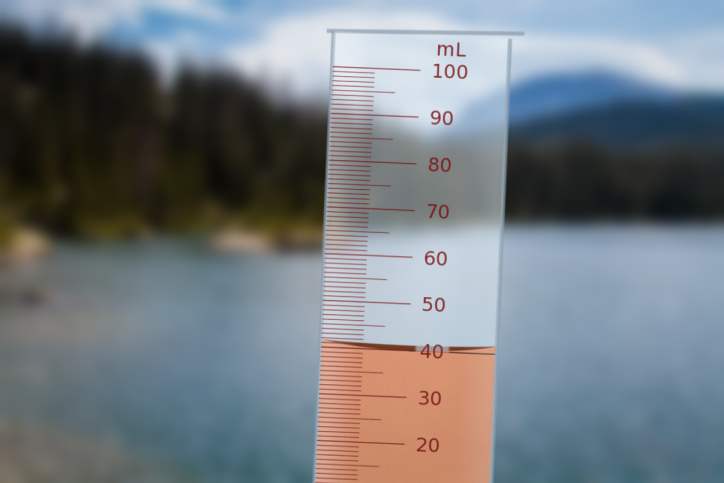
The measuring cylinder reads {"value": 40, "unit": "mL"}
